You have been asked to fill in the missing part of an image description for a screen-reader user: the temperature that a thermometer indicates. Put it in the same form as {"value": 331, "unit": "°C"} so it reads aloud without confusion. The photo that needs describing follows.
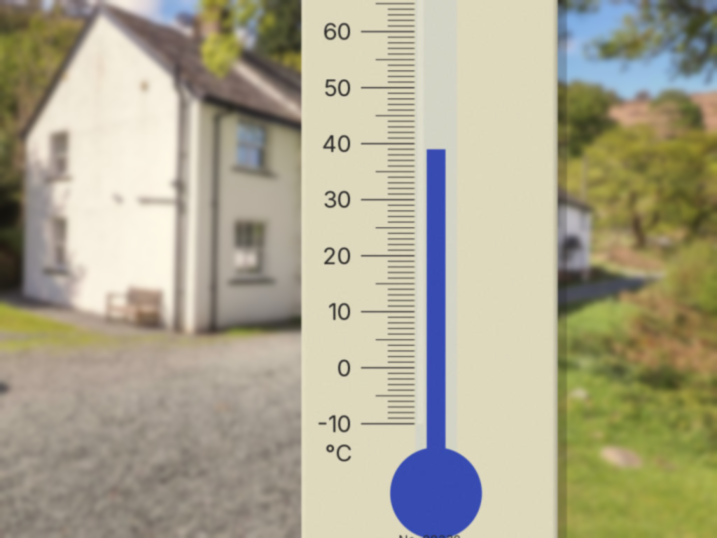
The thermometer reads {"value": 39, "unit": "°C"}
